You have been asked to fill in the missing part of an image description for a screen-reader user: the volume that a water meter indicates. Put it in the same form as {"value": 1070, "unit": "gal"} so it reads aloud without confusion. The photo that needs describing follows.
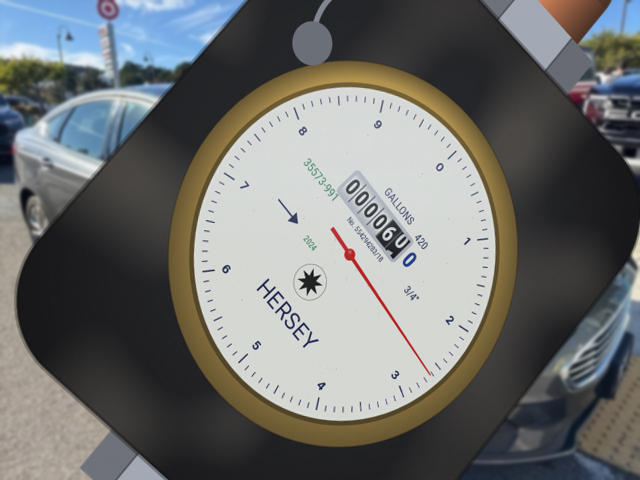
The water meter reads {"value": 602.6, "unit": "gal"}
